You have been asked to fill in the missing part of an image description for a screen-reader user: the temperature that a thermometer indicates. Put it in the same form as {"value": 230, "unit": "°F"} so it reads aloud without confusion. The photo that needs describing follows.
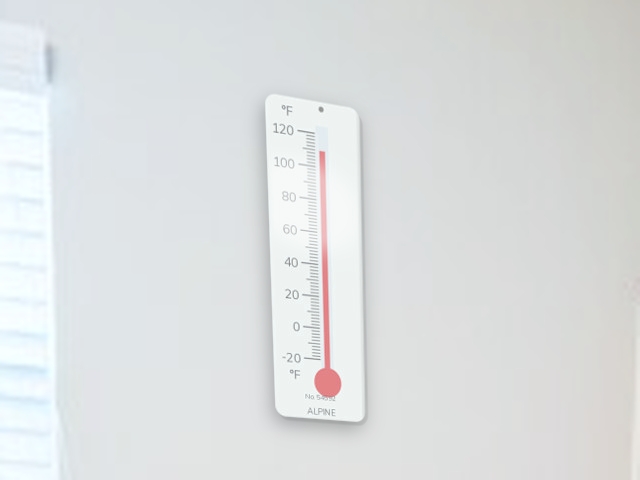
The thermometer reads {"value": 110, "unit": "°F"}
